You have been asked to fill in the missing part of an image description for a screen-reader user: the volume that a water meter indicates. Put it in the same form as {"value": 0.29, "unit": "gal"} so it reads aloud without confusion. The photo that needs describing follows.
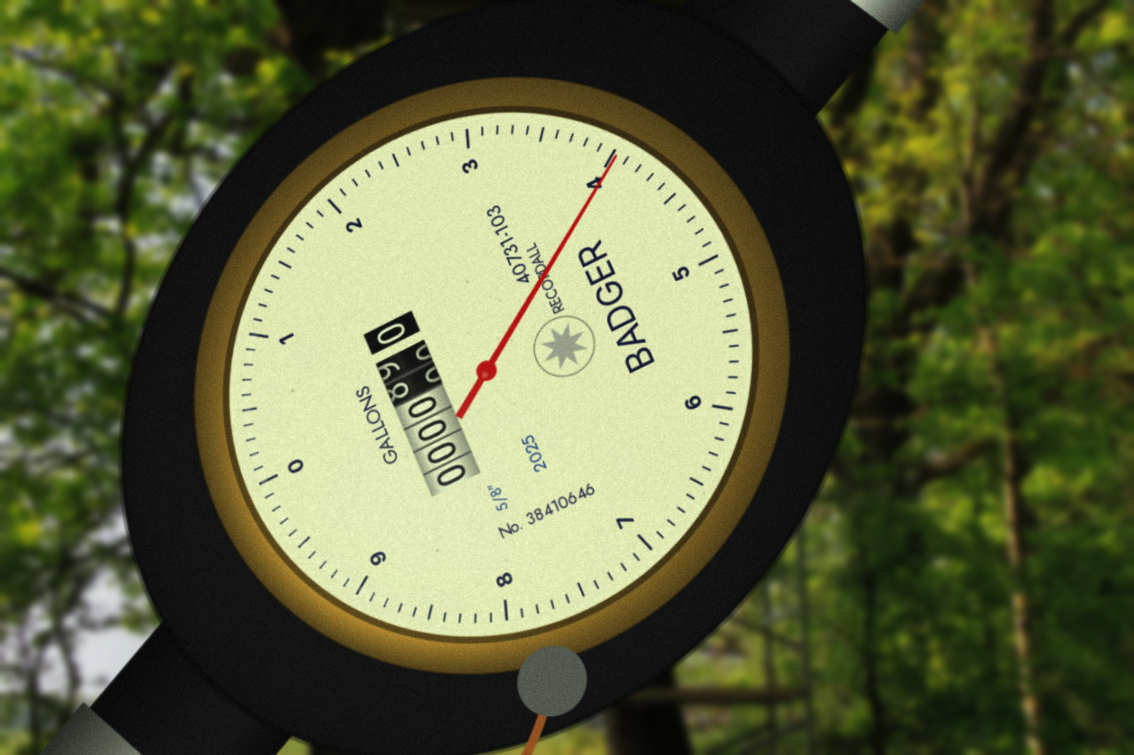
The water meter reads {"value": 894.0, "unit": "gal"}
